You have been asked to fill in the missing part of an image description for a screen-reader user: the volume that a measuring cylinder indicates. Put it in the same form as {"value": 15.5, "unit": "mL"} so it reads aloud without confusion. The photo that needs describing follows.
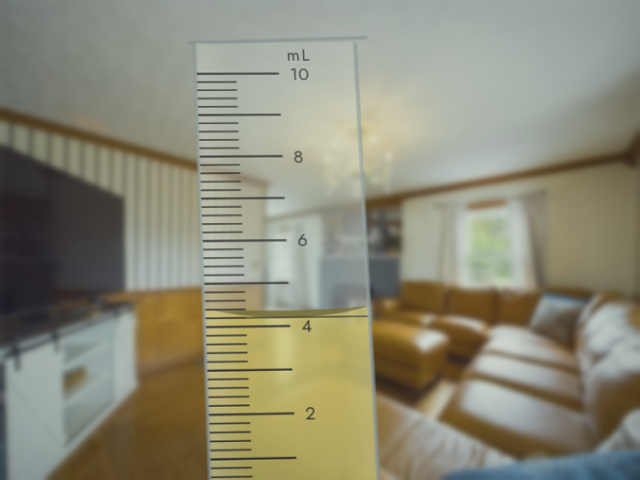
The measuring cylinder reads {"value": 4.2, "unit": "mL"}
